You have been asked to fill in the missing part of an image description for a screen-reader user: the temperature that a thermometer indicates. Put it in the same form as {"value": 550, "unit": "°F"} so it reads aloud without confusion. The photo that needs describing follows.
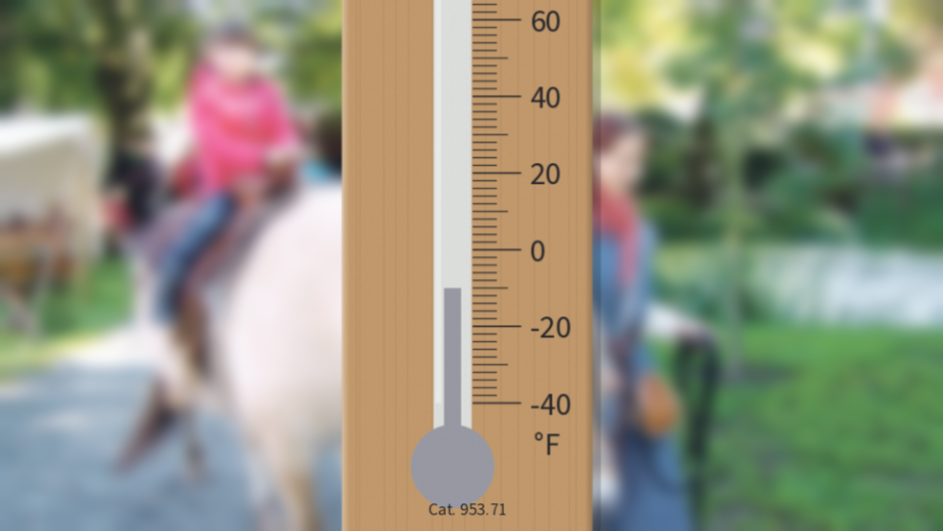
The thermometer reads {"value": -10, "unit": "°F"}
